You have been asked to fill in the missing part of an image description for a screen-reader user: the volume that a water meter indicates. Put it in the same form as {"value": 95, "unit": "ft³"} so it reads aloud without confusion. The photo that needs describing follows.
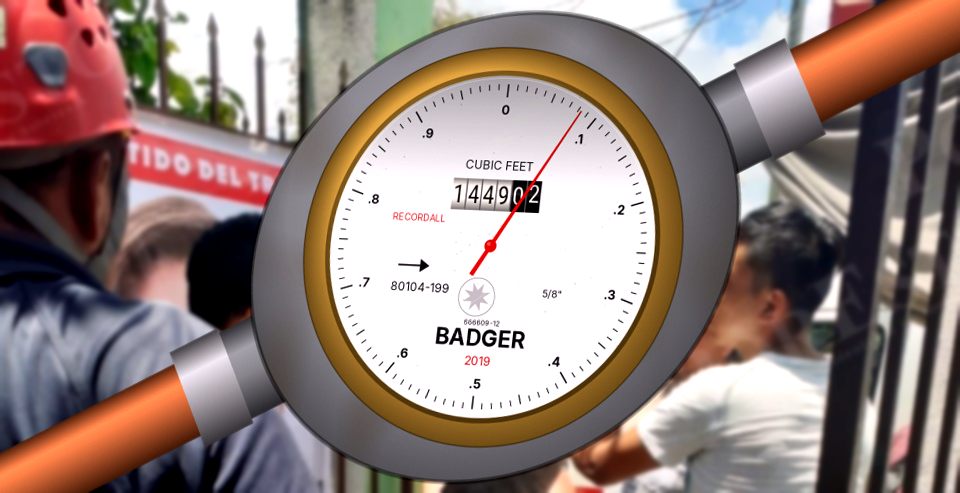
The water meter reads {"value": 144902.08, "unit": "ft³"}
